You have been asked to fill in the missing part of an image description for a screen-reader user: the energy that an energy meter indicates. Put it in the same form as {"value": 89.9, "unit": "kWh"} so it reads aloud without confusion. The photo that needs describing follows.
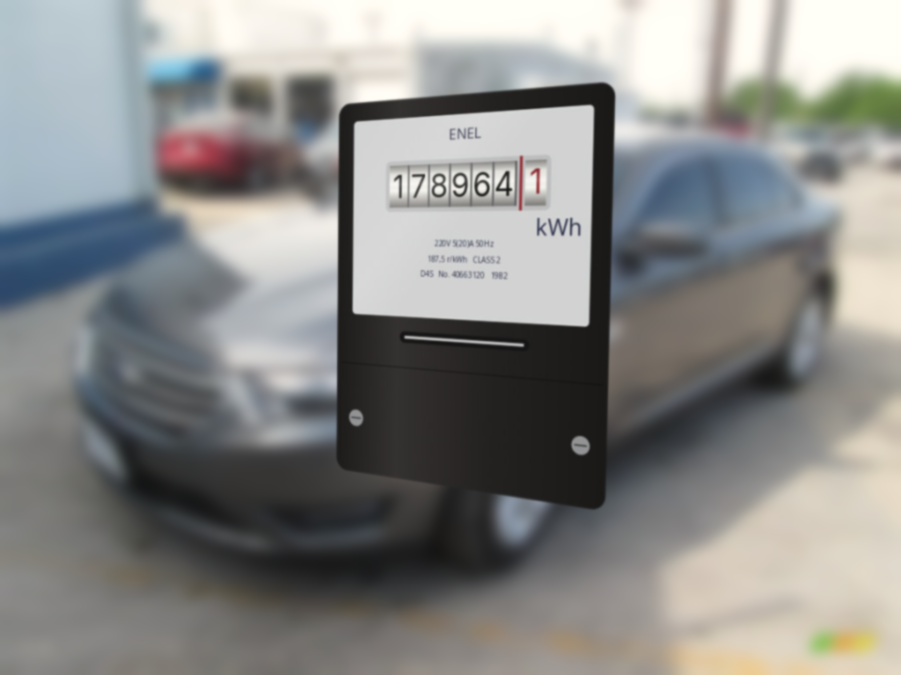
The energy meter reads {"value": 178964.1, "unit": "kWh"}
